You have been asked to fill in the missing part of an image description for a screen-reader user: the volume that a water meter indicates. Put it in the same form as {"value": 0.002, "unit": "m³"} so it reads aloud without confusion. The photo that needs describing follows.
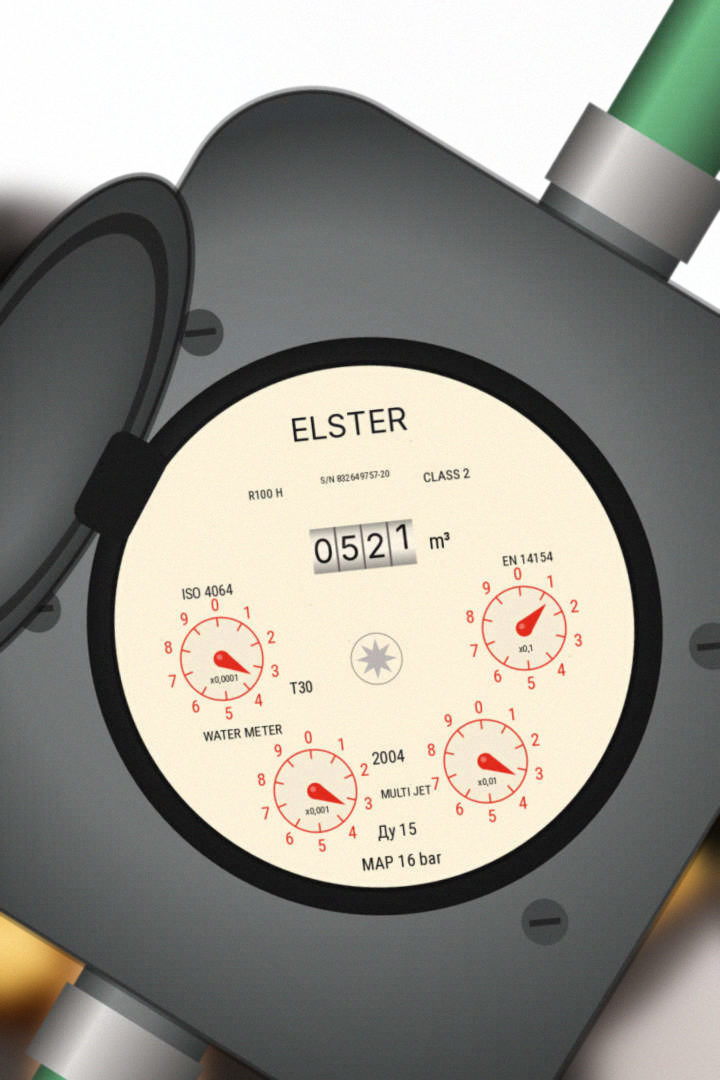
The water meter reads {"value": 521.1333, "unit": "m³"}
